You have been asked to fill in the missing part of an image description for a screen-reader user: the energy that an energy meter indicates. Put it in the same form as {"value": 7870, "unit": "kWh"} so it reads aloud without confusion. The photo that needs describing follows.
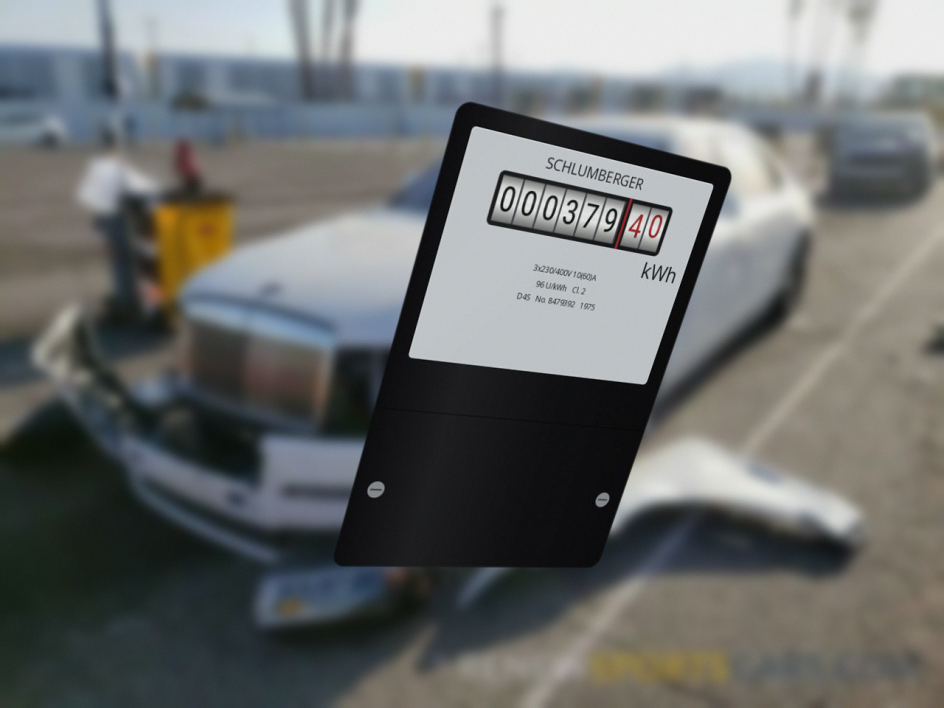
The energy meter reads {"value": 379.40, "unit": "kWh"}
